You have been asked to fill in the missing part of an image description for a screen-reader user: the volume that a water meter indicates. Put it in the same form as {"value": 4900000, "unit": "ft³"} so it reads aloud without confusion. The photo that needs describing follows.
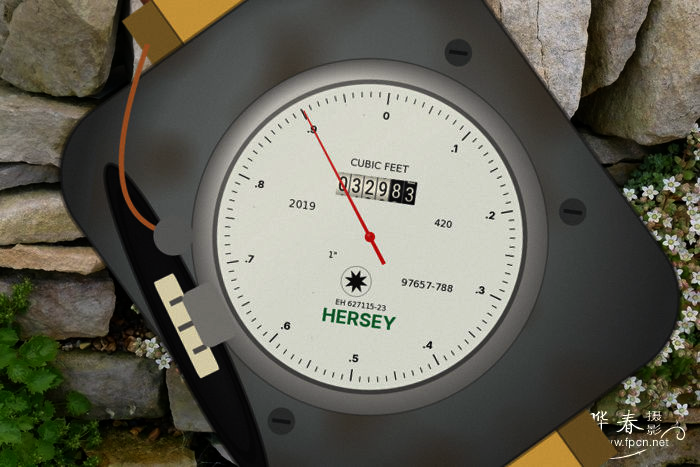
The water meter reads {"value": 32982.90, "unit": "ft³"}
